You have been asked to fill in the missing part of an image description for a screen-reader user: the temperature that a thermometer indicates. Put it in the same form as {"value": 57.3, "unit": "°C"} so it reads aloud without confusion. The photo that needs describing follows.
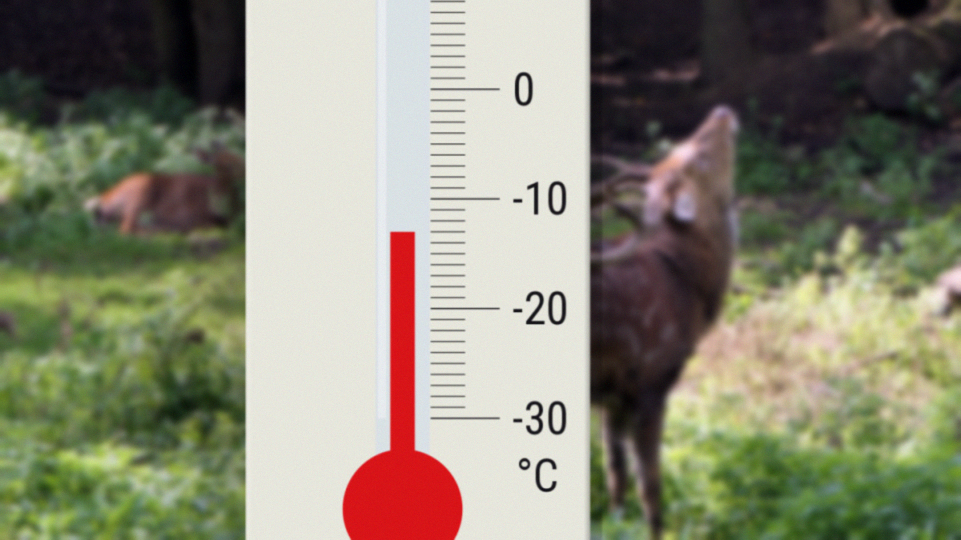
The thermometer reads {"value": -13, "unit": "°C"}
